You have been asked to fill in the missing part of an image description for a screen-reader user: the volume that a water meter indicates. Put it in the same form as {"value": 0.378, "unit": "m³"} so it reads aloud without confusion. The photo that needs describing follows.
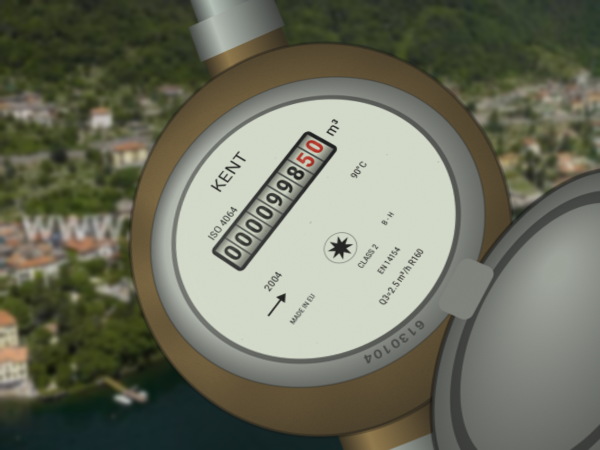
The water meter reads {"value": 998.50, "unit": "m³"}
